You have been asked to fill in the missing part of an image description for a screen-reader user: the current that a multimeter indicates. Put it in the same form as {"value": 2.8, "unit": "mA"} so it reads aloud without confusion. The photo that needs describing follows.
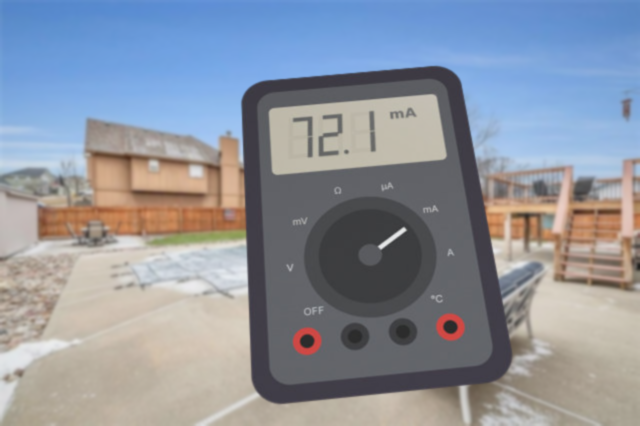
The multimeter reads {"value": 72.1, "unit": "mA"}
